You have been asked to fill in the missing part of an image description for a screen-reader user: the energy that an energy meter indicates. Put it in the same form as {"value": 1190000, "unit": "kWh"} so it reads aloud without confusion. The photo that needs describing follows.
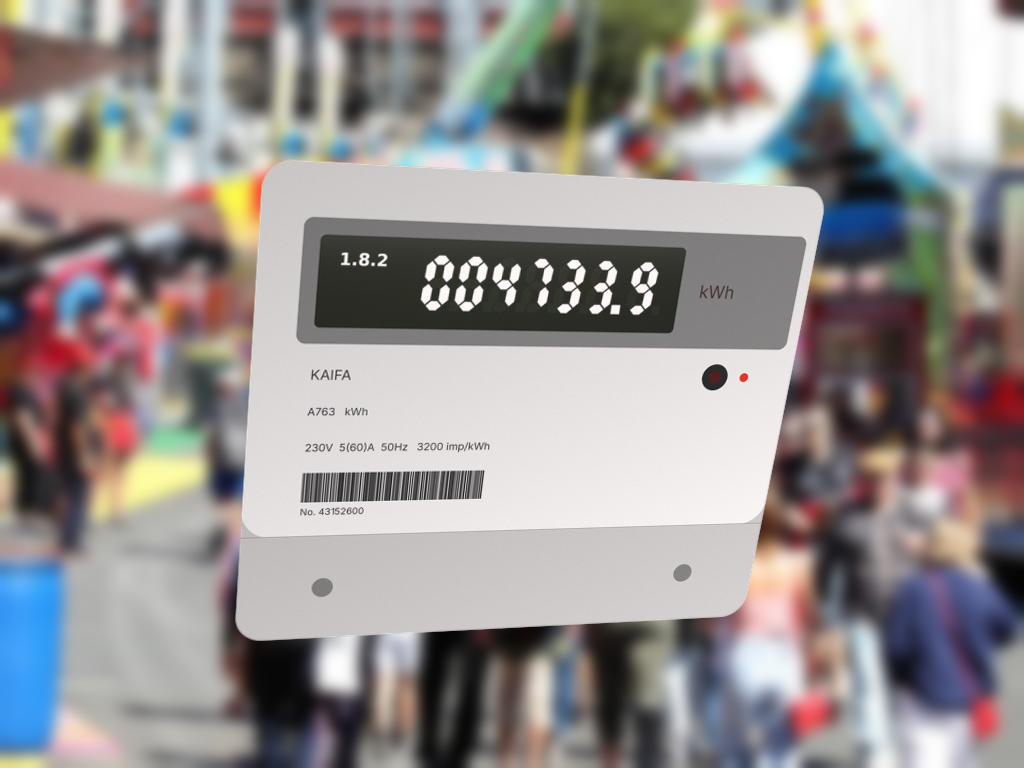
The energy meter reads {"value": 4733.9, "unit": "kWh"}
